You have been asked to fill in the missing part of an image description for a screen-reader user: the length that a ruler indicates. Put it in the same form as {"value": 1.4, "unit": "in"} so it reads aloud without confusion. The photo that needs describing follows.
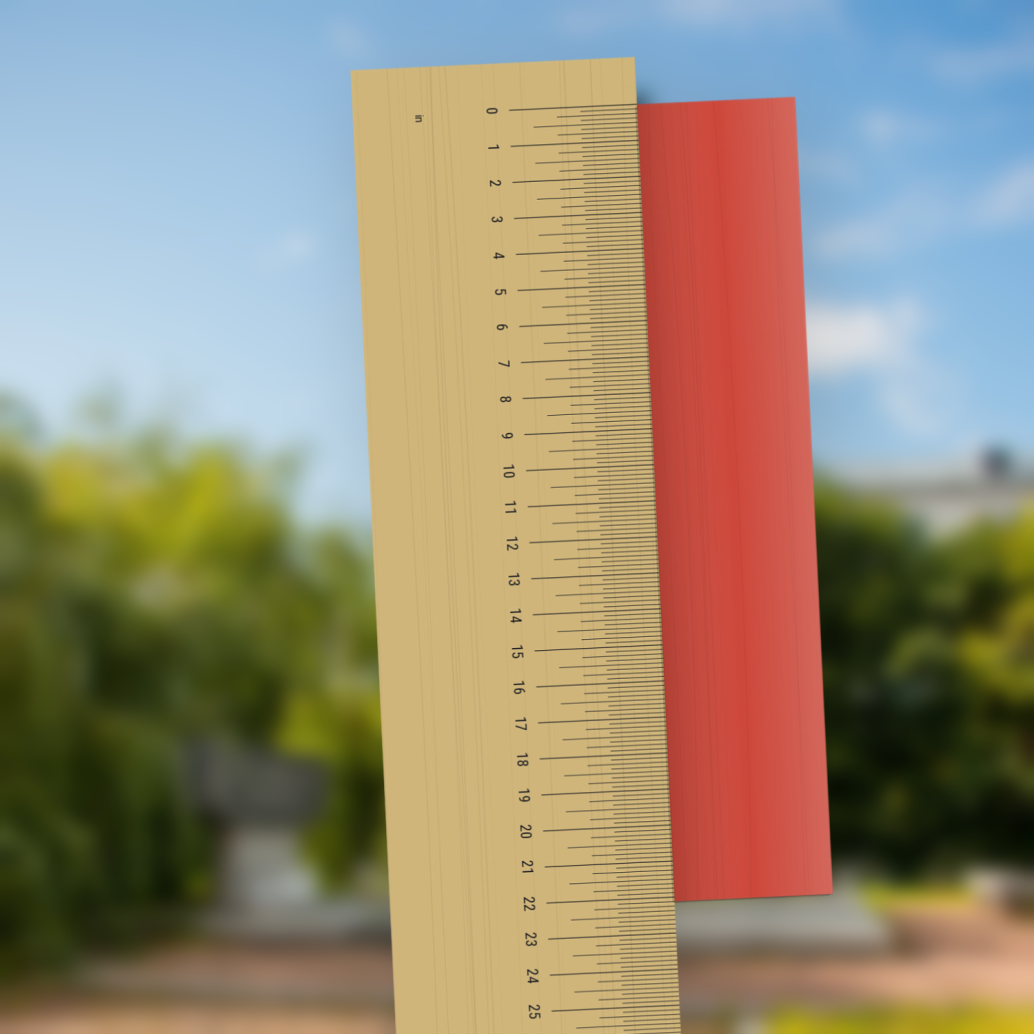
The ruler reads {"value": 22.125, "unit": "in"}
